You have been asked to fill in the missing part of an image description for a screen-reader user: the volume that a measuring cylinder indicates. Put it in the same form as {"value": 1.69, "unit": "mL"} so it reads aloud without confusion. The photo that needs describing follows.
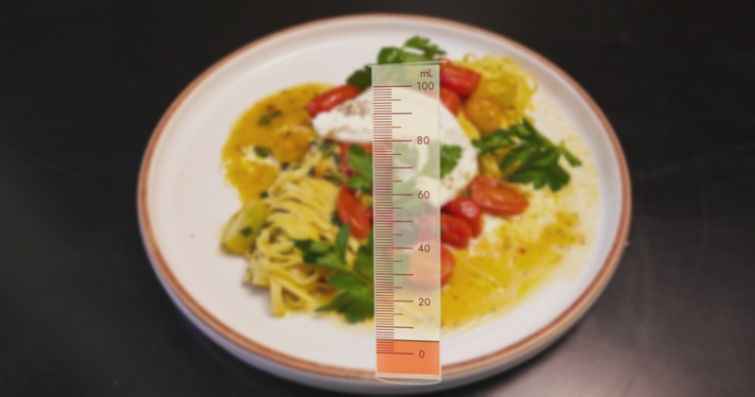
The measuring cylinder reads {"value": 5, "unit": "mL"}
